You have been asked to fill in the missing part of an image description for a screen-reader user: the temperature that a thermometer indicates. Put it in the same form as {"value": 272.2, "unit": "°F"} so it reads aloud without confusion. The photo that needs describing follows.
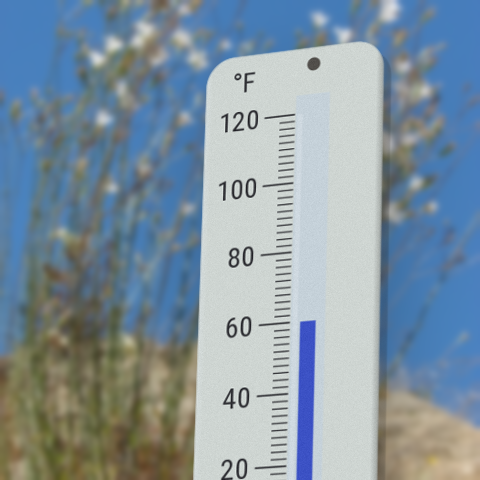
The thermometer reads {"value": 60, "unit": "°F"}
